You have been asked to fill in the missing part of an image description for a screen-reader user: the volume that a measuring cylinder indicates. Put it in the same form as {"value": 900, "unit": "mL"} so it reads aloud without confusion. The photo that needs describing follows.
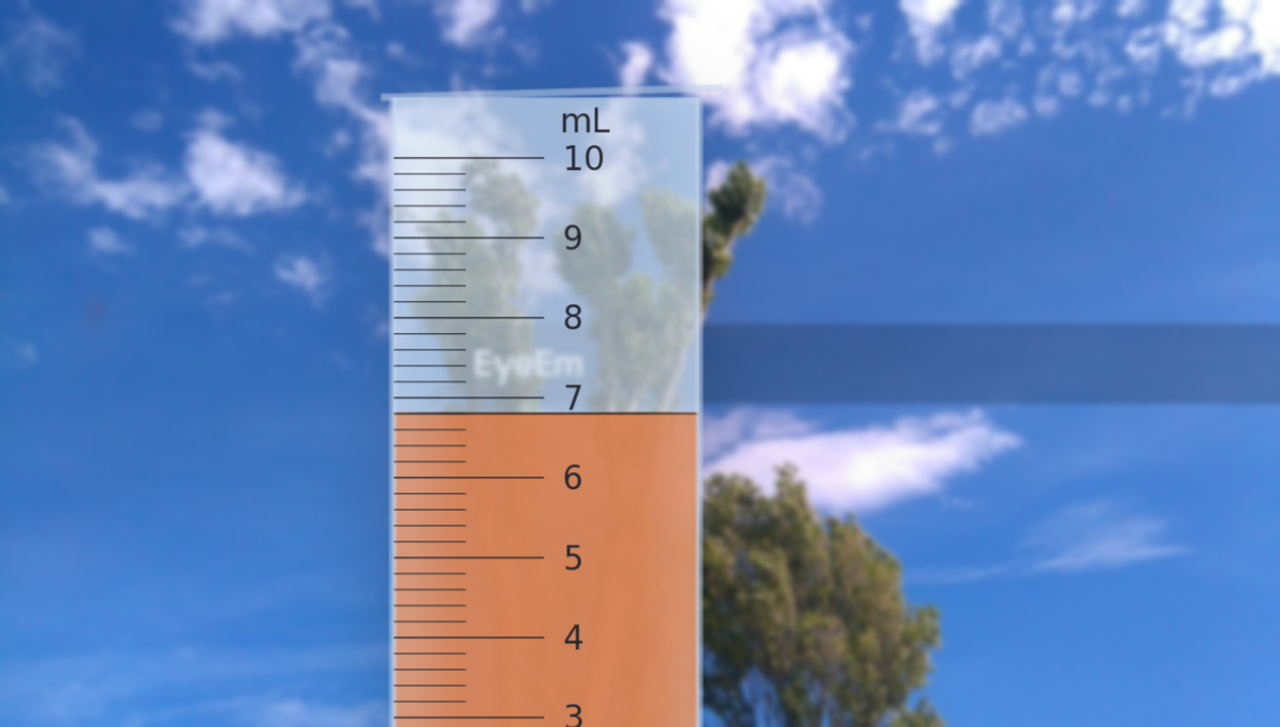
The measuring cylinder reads {"value": 6.8, "unit": "mL"}
